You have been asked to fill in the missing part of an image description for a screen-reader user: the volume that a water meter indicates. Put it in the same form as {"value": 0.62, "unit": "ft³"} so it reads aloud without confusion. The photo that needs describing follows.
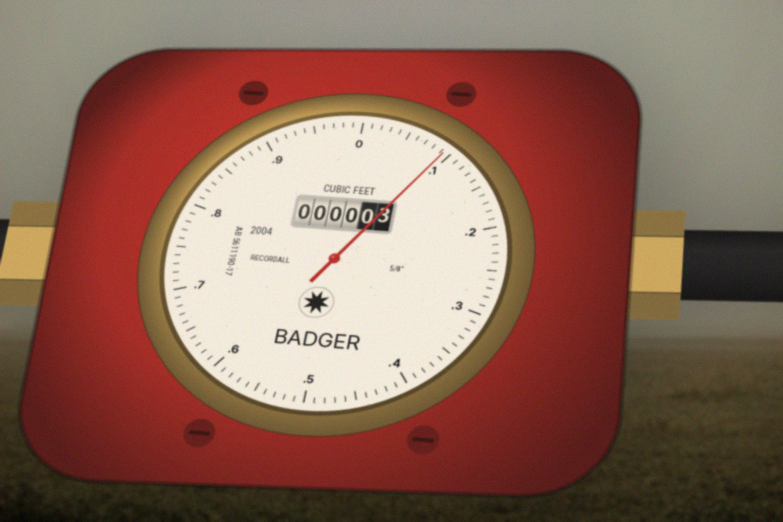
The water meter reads {"value": 3.09, "unit": "ft³"}
